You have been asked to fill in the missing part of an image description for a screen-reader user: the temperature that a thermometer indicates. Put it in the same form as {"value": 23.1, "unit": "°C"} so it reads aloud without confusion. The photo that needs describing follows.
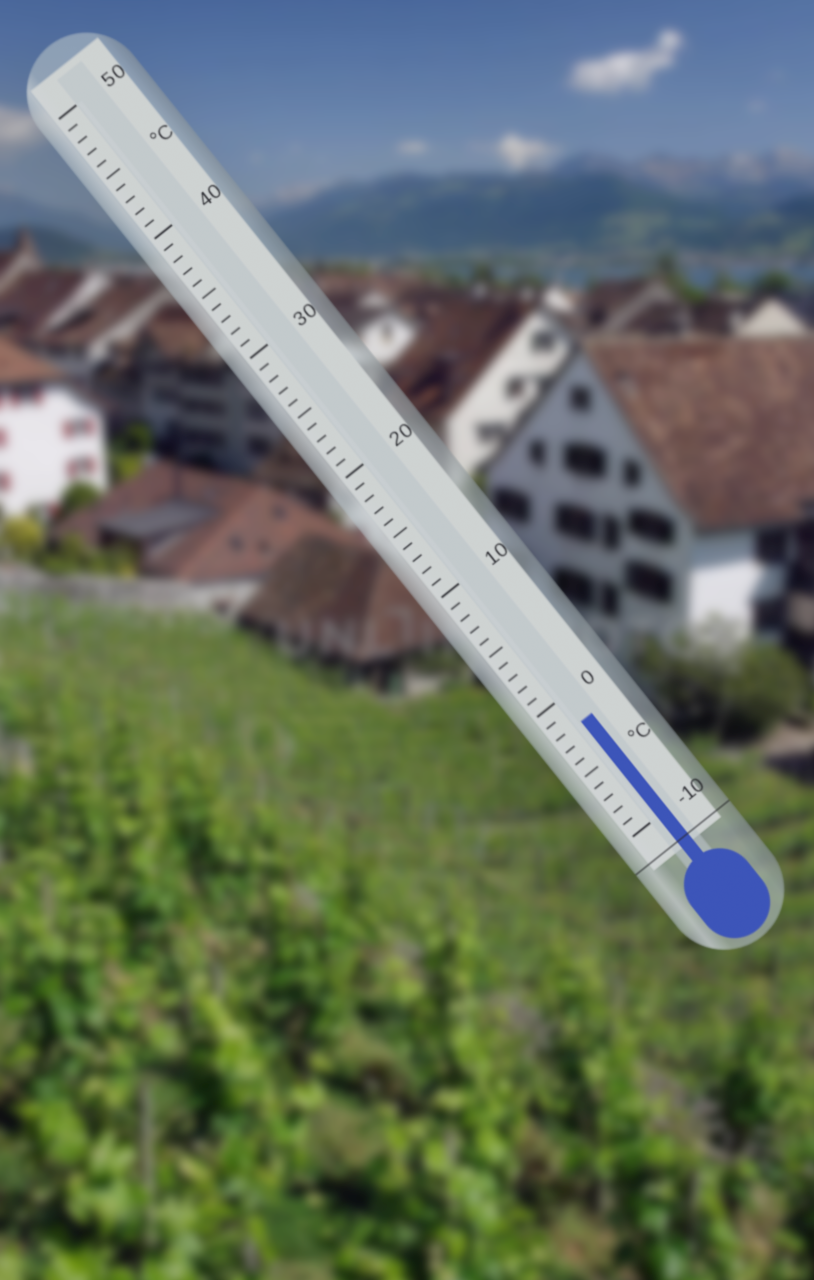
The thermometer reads {"value": -2, "unit": "°C"}
